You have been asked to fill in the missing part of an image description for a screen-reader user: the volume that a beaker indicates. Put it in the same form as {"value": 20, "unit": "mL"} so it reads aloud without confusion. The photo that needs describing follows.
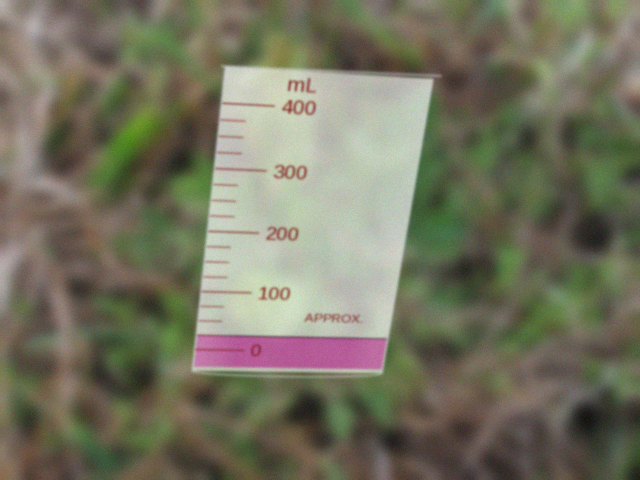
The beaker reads {"value": 25, "unit": "mL"}
